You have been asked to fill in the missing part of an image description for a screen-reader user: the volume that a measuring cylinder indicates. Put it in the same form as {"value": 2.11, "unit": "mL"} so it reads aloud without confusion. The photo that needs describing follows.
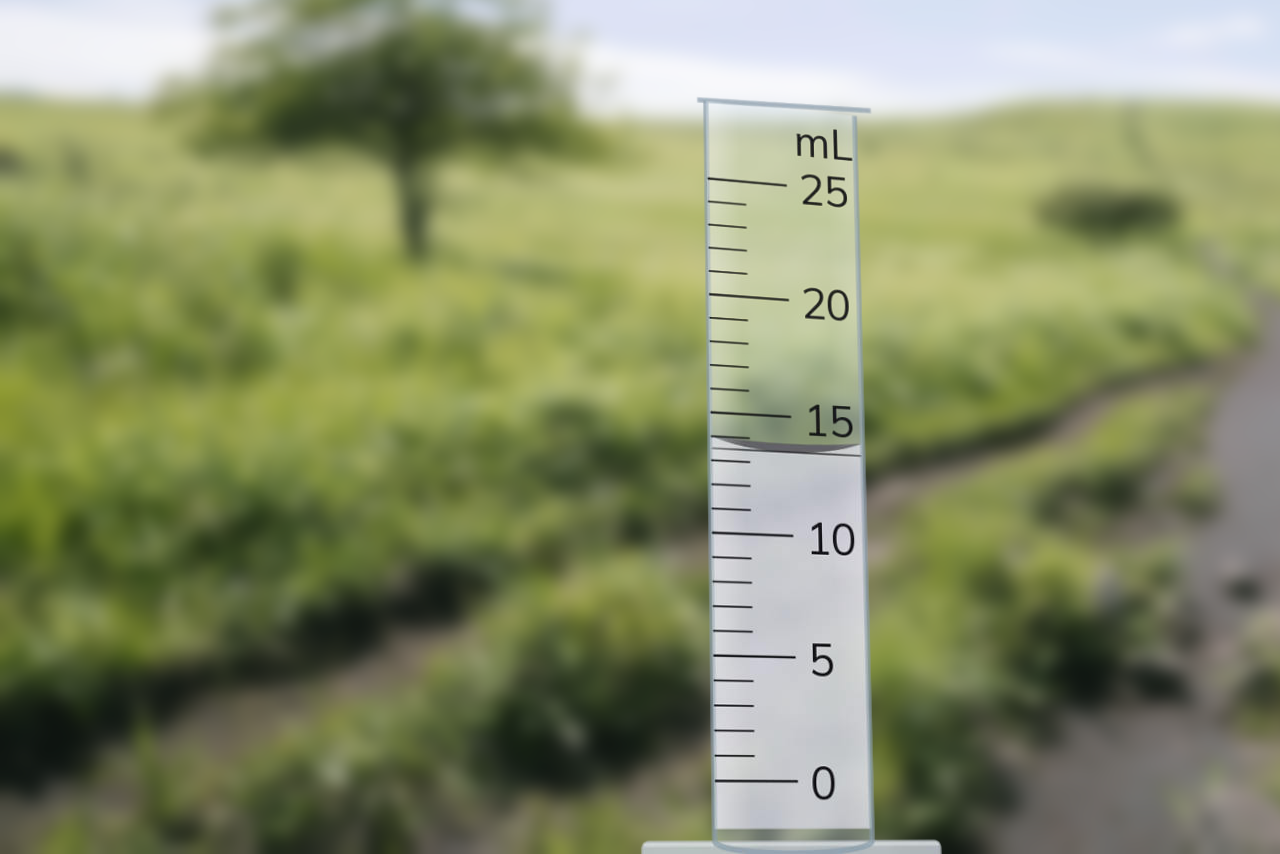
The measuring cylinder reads {"value": 13.5, "unit": "mL"}
